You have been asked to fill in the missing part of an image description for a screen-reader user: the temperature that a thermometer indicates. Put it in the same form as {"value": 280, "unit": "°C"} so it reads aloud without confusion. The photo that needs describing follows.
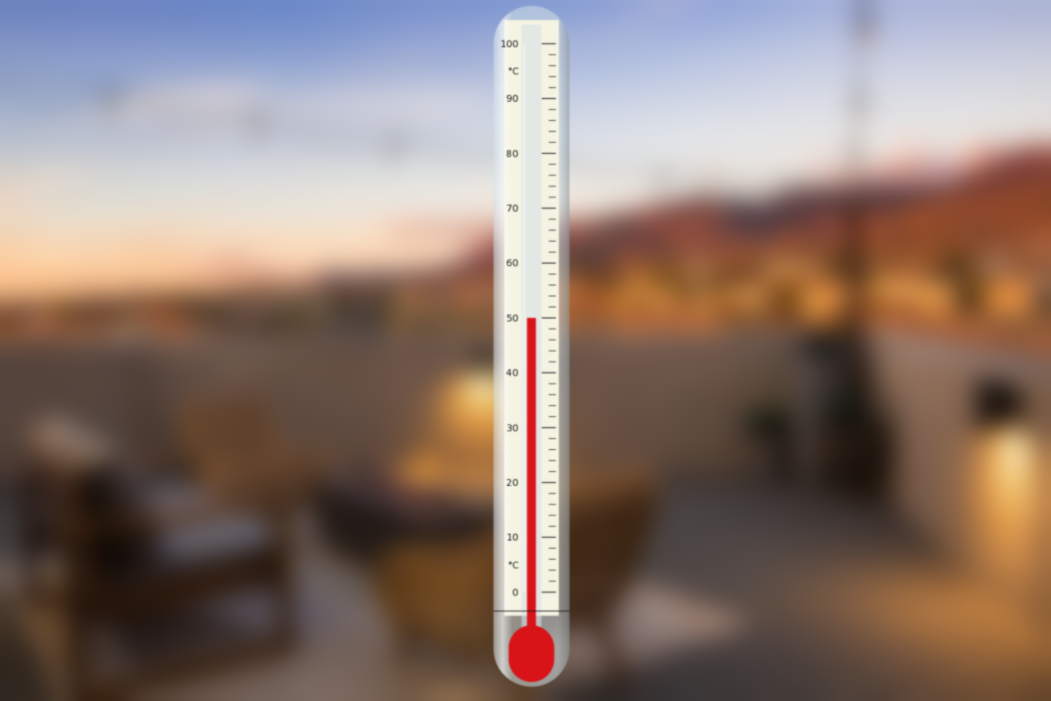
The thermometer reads {"value": 50, "unit": "°C"}
